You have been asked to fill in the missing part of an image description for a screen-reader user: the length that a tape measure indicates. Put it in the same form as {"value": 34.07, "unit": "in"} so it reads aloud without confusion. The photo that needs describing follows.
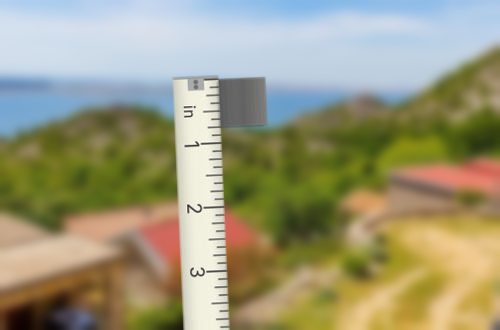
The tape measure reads {"value": 0.75, "unit": "in"}
